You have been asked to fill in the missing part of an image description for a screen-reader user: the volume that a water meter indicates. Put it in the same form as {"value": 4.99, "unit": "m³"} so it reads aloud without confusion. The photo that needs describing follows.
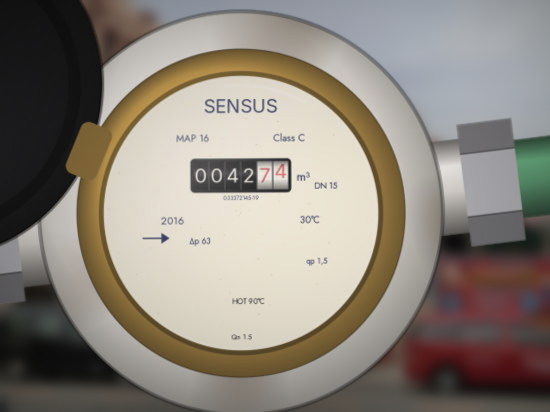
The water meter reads {"value": 42.74, "unit": "m³"}
